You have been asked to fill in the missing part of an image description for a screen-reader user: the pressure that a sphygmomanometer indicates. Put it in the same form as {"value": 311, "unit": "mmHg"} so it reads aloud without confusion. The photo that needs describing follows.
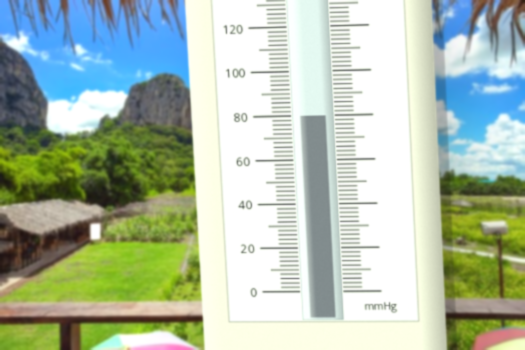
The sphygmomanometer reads {"value": 80, "unit": "mmHg"}
